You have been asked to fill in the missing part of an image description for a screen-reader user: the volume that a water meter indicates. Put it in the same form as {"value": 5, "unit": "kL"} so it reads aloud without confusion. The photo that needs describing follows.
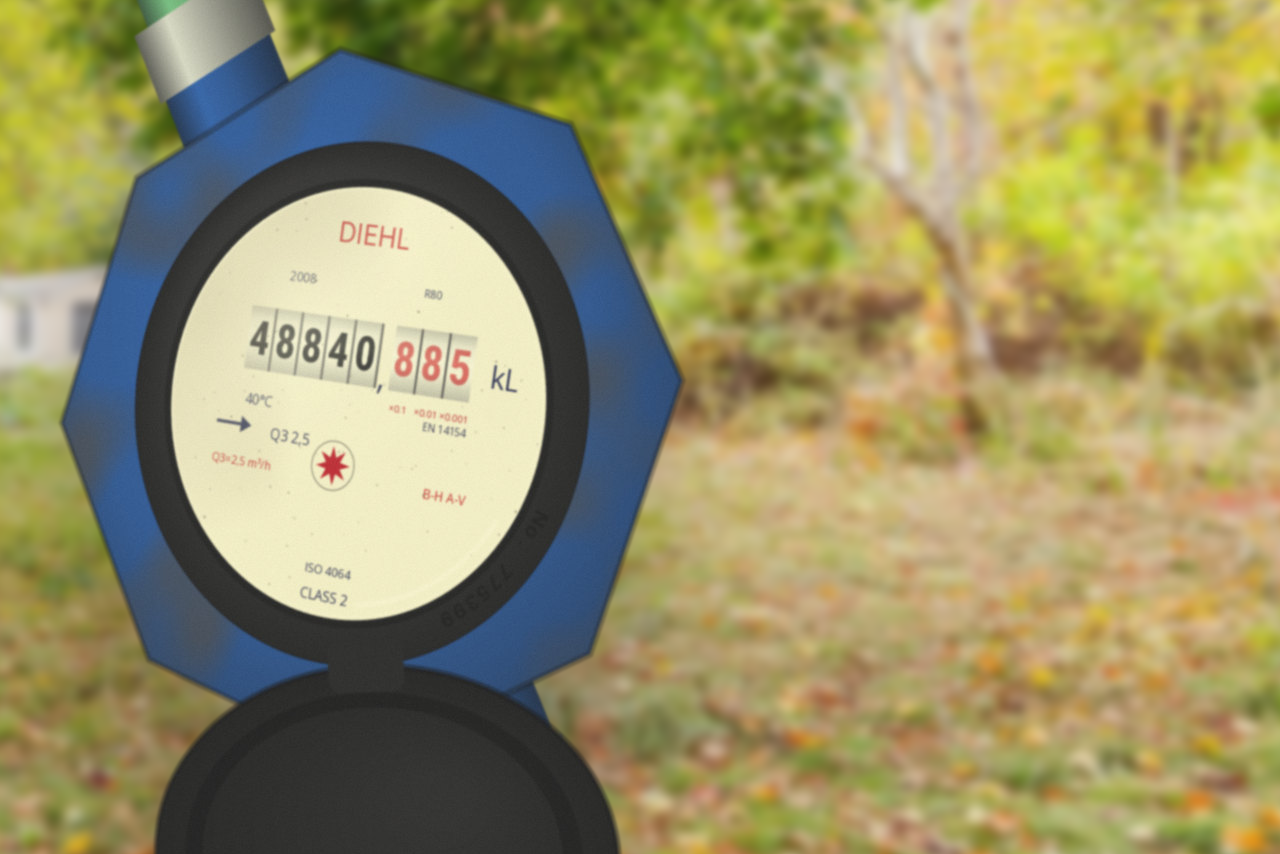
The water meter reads {"value": 48840.885, "unit": "kL"}
